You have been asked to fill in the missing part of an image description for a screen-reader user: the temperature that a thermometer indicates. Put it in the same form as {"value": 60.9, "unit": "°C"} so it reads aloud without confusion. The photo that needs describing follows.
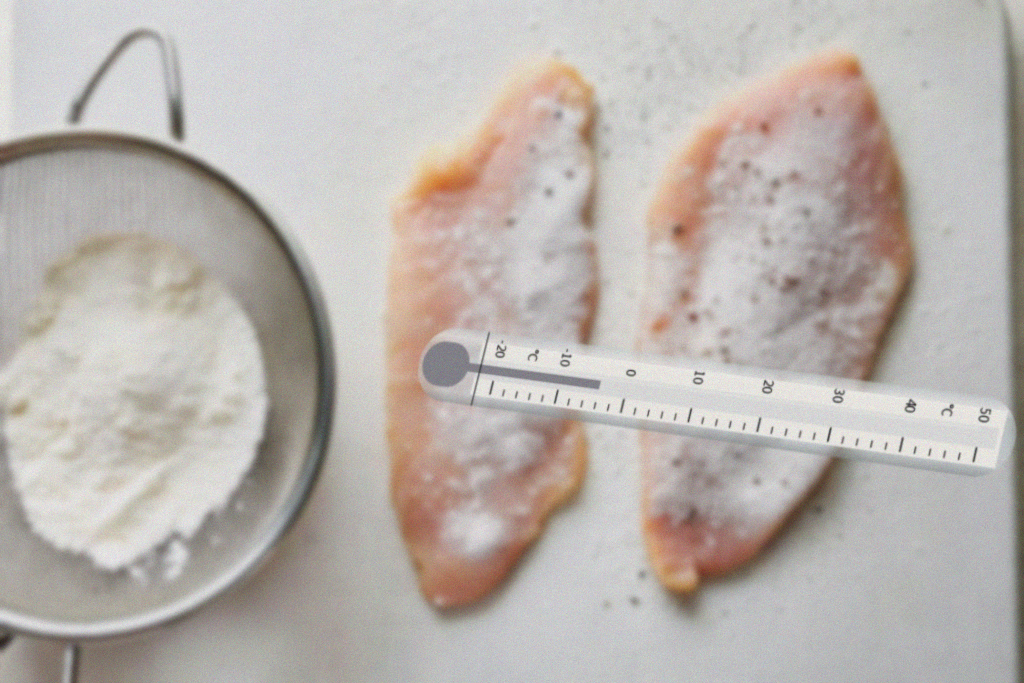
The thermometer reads {"value": -4, "unit": "°C"}
